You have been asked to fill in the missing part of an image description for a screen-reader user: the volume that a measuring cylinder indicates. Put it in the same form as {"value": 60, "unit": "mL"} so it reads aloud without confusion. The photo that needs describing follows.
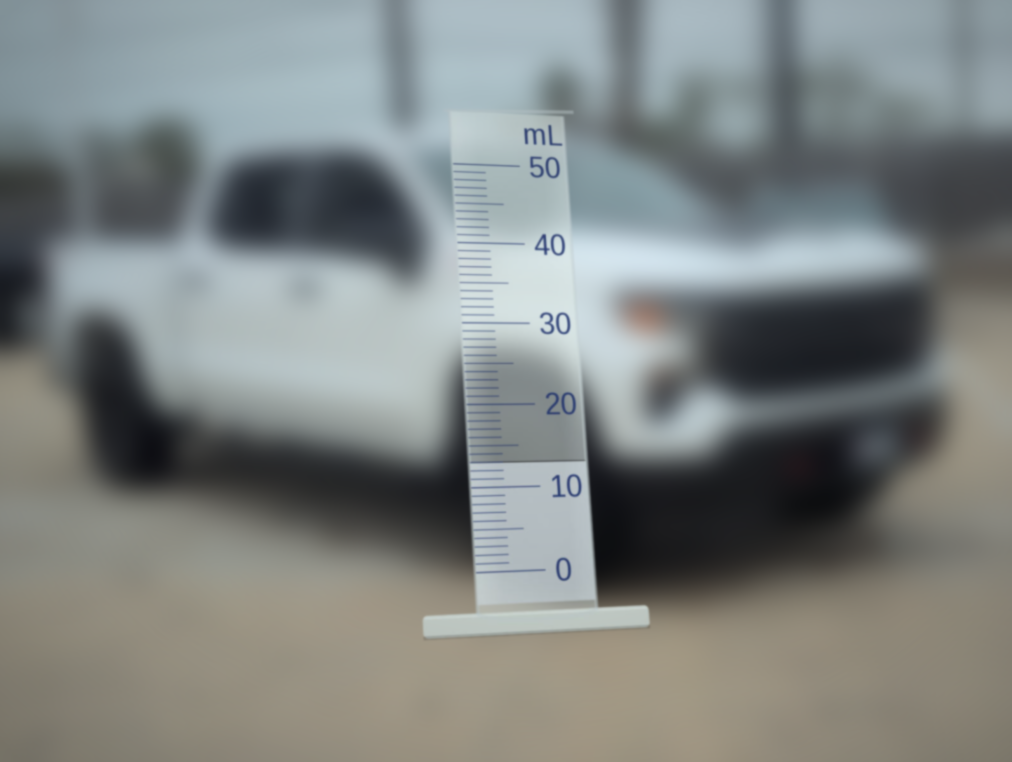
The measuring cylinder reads {"value": 13, "unit": "mL"}
